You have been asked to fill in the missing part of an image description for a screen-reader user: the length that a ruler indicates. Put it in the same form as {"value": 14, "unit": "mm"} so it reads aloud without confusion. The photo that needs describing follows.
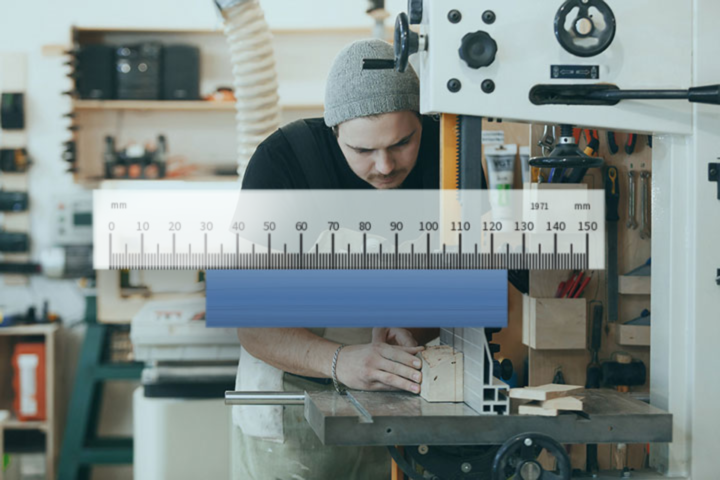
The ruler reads {"value": 95, "unit": "mm"}
